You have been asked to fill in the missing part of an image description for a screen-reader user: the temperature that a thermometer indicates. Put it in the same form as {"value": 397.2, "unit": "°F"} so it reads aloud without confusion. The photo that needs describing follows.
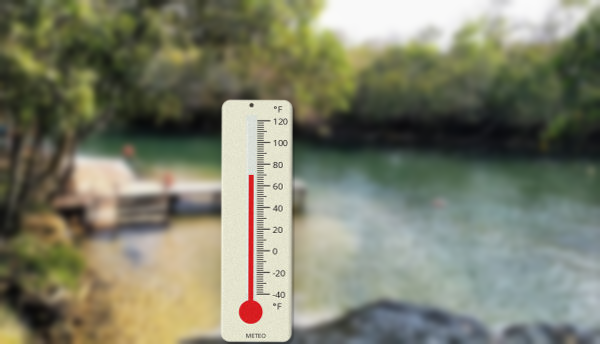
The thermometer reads {"value": 70, "unit": "°F"}
